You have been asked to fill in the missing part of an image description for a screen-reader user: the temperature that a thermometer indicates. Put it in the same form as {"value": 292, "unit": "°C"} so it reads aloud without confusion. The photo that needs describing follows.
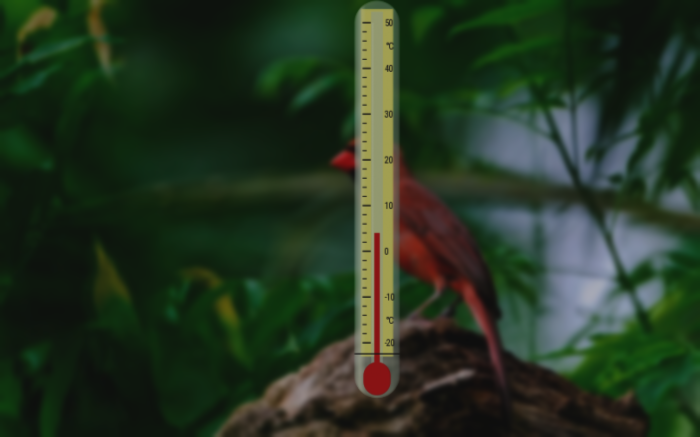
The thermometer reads {"value": 4, "unit": "°C"}
